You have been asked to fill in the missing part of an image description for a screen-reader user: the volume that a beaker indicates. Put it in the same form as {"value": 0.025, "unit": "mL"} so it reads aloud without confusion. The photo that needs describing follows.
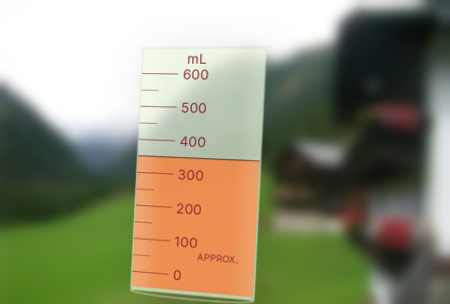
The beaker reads {"value": 350, "unit": "mL"}
